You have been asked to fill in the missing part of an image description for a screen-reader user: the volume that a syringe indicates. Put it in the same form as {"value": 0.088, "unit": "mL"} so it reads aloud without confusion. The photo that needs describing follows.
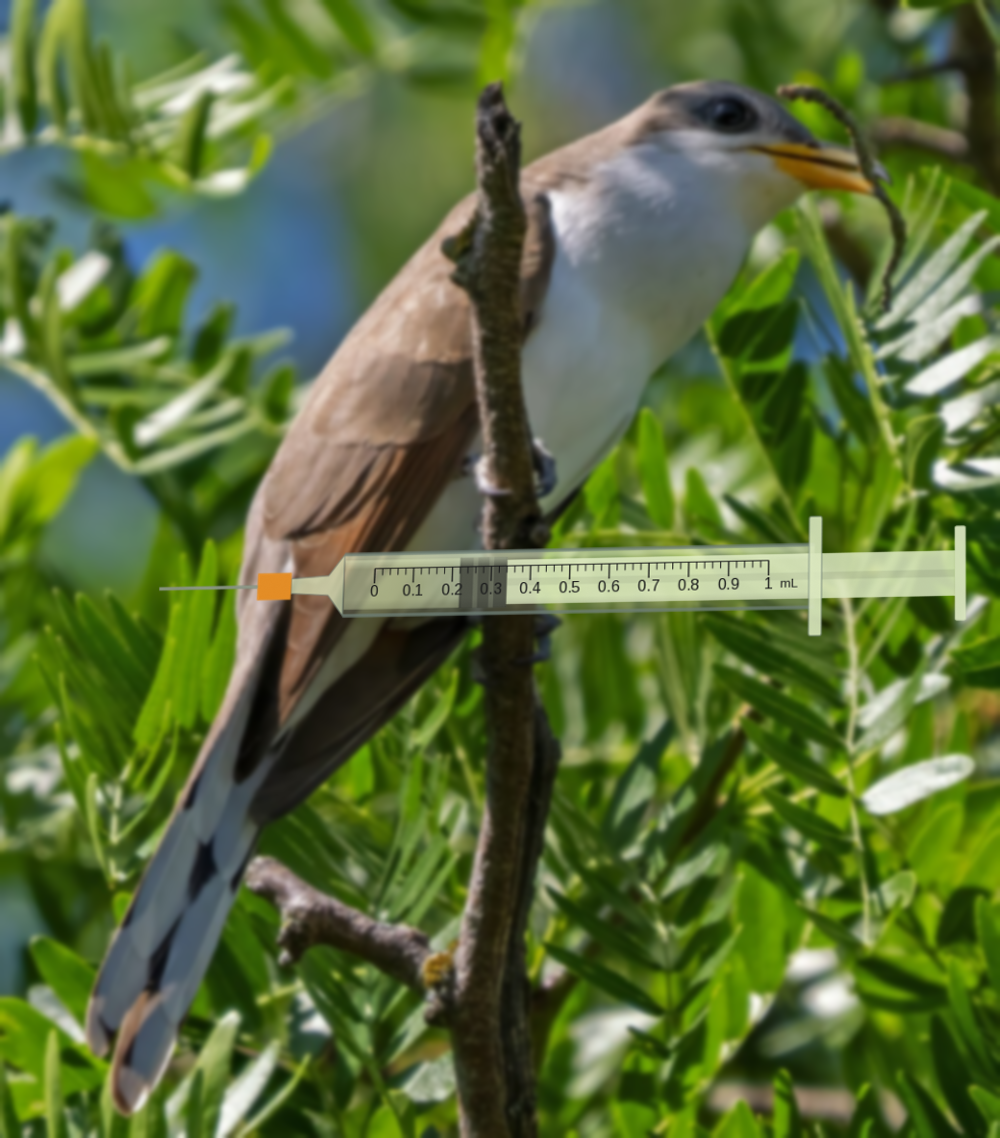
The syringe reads {"value": 0.22, "unit": "mL"}
